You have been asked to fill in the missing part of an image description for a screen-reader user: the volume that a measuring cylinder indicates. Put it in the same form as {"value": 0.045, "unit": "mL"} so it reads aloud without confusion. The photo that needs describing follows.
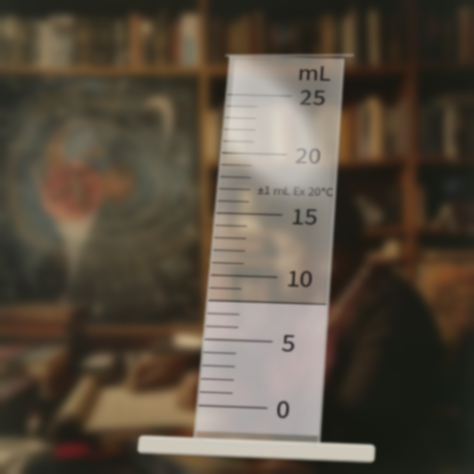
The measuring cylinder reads {"value": 8, "unit": "mL"}
